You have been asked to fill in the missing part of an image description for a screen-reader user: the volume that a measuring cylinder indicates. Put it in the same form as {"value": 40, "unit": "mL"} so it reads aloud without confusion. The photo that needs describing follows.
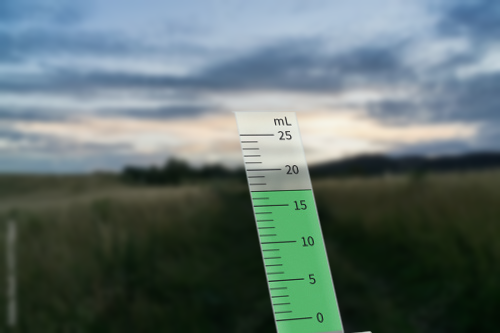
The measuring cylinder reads {"value": 17, "unit": "mL"}
